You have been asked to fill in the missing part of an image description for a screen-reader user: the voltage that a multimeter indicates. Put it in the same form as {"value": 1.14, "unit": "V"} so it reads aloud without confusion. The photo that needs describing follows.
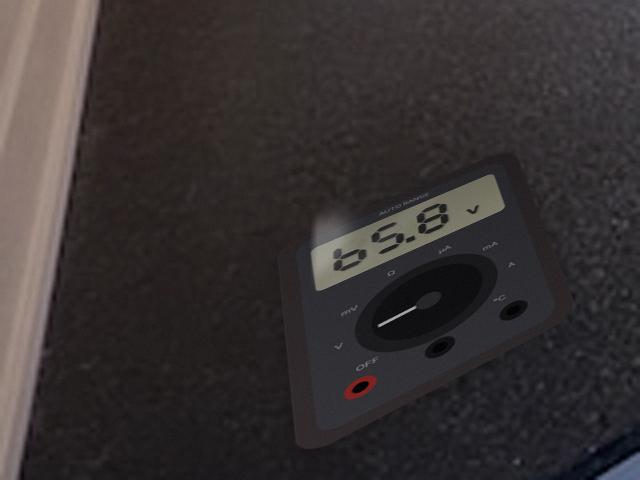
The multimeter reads {"value": 65.8, "unit": "V"}
